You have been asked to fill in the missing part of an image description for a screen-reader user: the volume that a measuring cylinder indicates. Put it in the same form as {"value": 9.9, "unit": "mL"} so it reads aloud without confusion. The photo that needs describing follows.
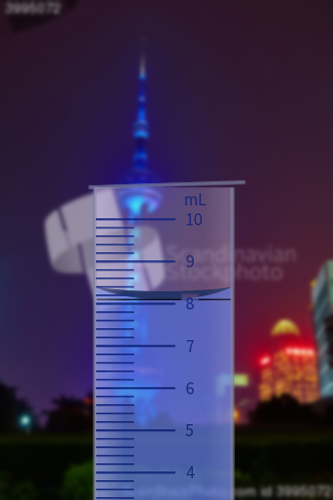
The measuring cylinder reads {"value": 8.1, "unit": "mL"}
